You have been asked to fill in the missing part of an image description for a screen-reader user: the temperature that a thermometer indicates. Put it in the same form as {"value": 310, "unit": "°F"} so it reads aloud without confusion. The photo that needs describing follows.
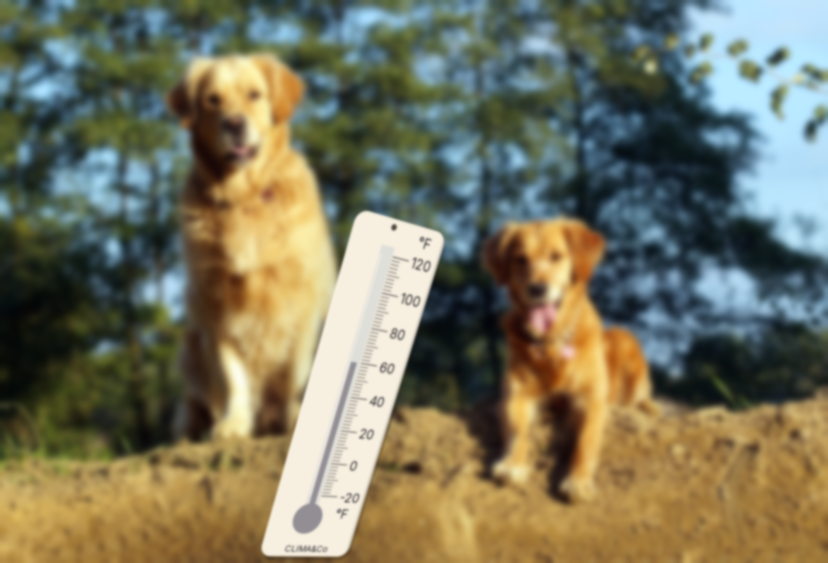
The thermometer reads {"value": 60, "unit": "°F"}
